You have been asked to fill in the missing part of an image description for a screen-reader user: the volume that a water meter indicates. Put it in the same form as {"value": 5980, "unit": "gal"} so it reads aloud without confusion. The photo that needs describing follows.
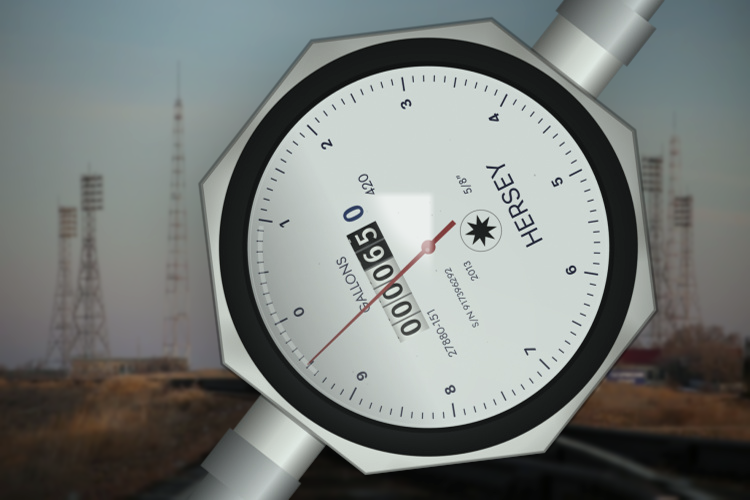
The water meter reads {"value": 649.5, "unit": "gal"}
